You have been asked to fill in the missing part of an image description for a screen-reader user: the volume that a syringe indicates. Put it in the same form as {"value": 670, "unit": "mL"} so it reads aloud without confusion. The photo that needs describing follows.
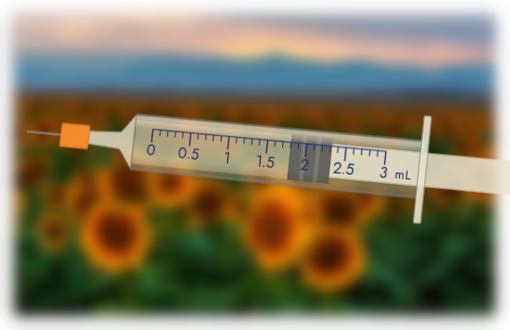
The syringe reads {"value": 1.8, "unit": "mL"}
